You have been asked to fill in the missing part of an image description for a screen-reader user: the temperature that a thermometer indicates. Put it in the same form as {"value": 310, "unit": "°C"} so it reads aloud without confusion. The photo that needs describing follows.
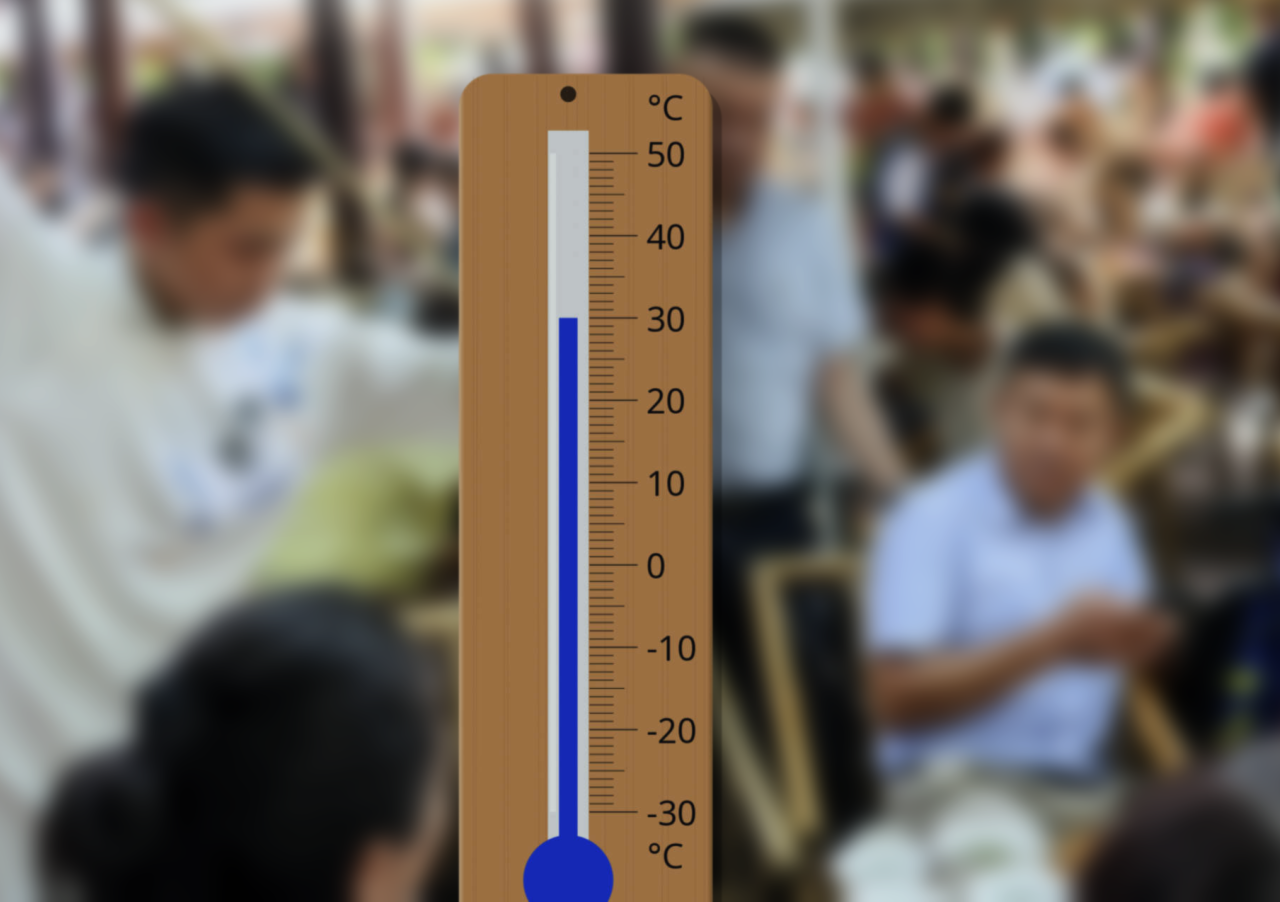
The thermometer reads {"value": 30, "unit": "°C"}
